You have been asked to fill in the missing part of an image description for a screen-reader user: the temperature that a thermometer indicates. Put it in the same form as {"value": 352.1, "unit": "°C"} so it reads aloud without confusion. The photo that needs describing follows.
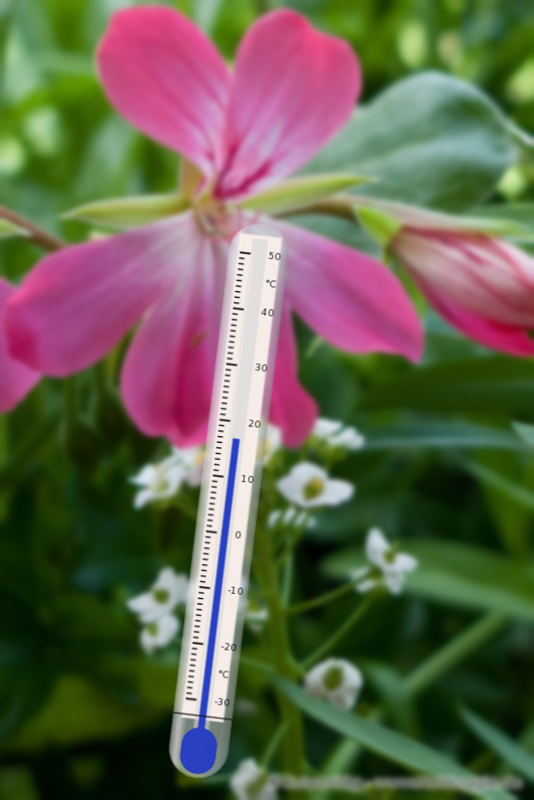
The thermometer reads {"value": 17, "unit": "°C"}
